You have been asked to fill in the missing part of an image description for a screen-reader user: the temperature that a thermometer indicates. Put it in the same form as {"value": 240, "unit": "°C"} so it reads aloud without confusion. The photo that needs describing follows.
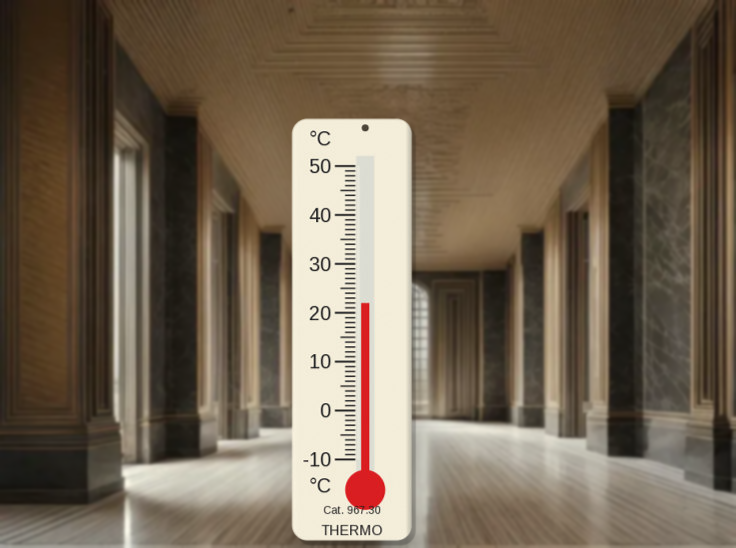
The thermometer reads {"value": 22, "unit": "°C"}
